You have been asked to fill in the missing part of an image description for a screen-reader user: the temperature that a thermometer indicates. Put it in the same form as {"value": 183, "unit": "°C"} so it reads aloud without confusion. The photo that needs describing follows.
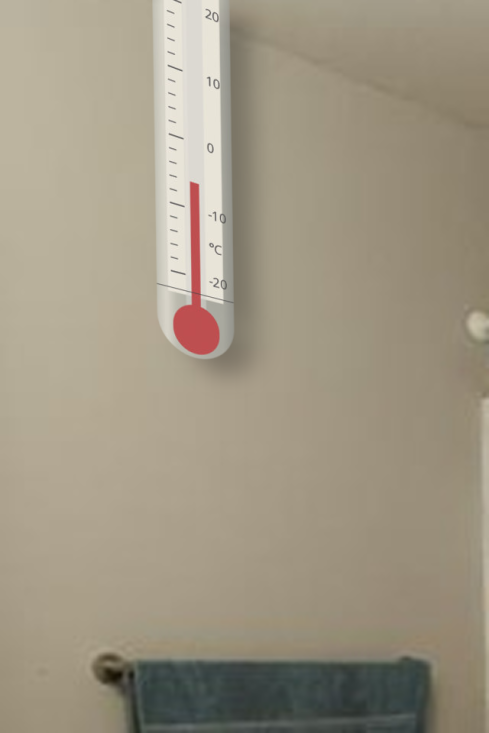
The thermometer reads {"value": -6, "unit": "°C"}
